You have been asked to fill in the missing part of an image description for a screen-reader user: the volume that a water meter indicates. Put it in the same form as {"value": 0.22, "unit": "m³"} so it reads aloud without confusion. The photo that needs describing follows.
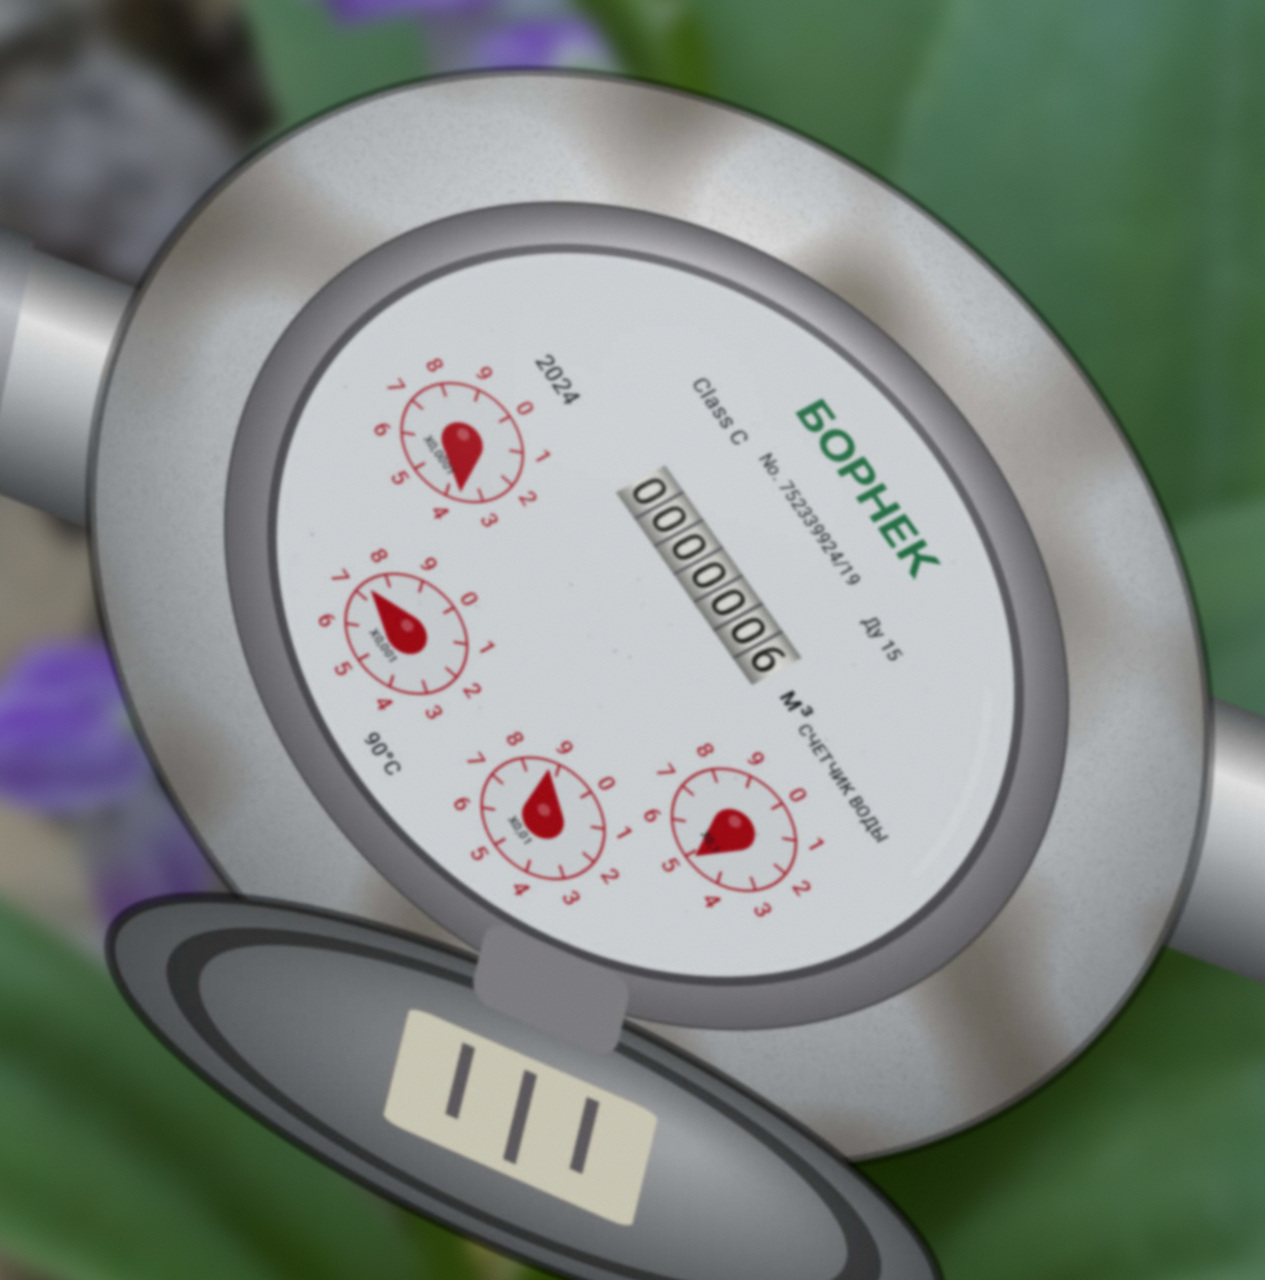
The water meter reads {"value": 6.4873, "unit": "m³"}
